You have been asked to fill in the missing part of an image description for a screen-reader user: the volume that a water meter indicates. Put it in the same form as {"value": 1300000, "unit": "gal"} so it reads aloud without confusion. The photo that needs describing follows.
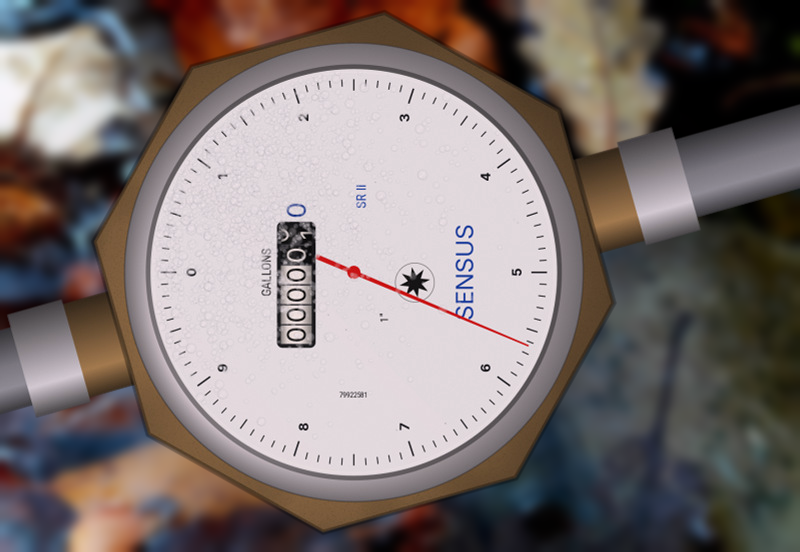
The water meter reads {"value": 5.6, "unit": "gal"}
